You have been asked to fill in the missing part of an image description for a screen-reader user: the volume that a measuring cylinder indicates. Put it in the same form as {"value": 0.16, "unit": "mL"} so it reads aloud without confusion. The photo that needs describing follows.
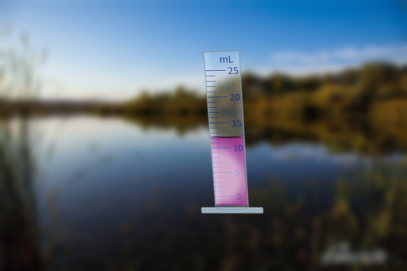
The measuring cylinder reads {"value": 12, "unit": "mL"}
